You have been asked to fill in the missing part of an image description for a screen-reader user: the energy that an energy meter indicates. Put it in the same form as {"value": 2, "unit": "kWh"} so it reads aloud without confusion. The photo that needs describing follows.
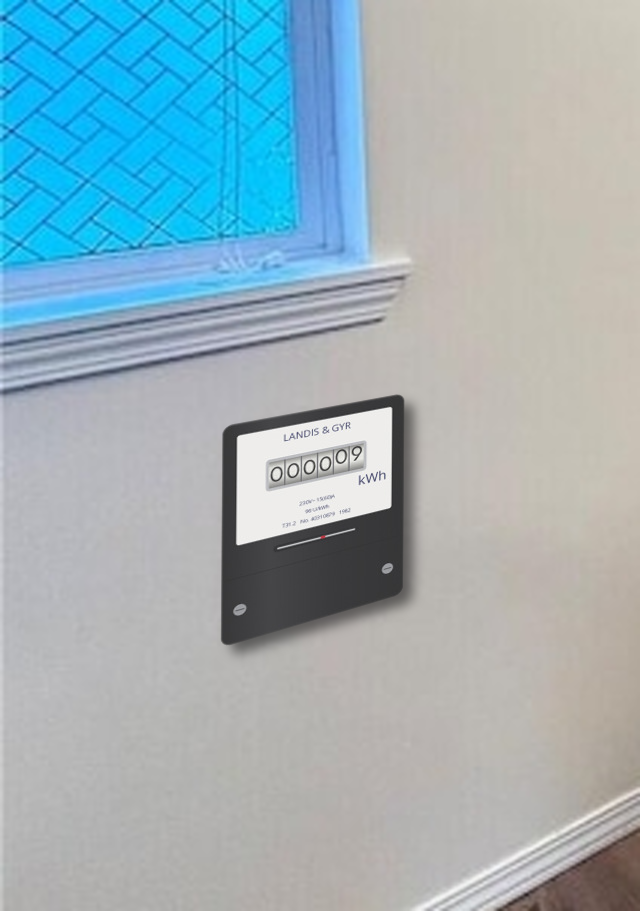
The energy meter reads {"value": 9, "unit": "kWh"}
